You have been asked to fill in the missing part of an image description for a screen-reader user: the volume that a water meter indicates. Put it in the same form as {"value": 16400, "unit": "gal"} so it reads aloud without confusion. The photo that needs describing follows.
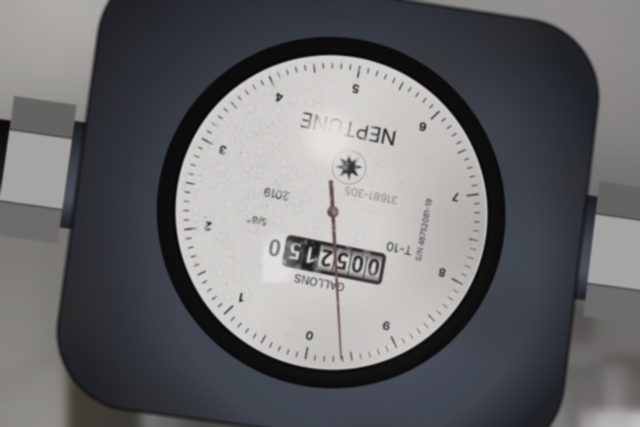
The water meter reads {"value": 52149.6, "unit": "gal"}
